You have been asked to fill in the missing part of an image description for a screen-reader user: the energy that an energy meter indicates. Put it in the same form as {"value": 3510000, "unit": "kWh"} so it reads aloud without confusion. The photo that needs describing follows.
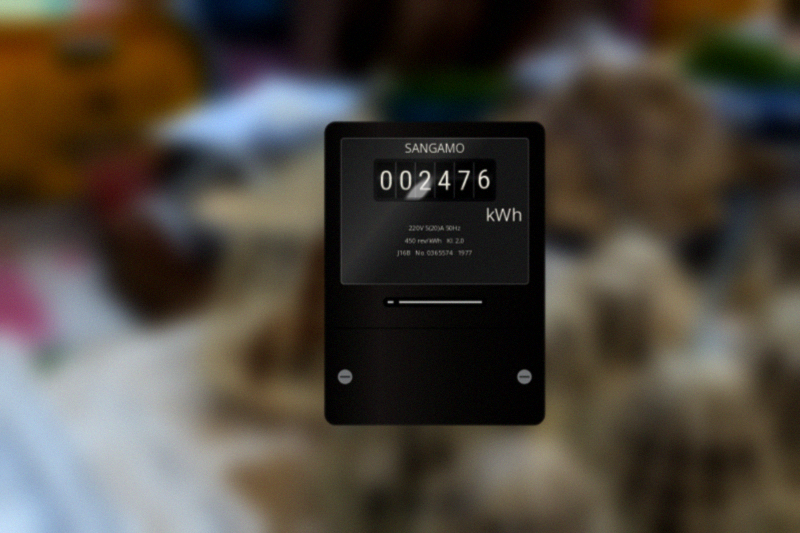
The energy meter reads {"value": 2476, "unit": "kWh"}
